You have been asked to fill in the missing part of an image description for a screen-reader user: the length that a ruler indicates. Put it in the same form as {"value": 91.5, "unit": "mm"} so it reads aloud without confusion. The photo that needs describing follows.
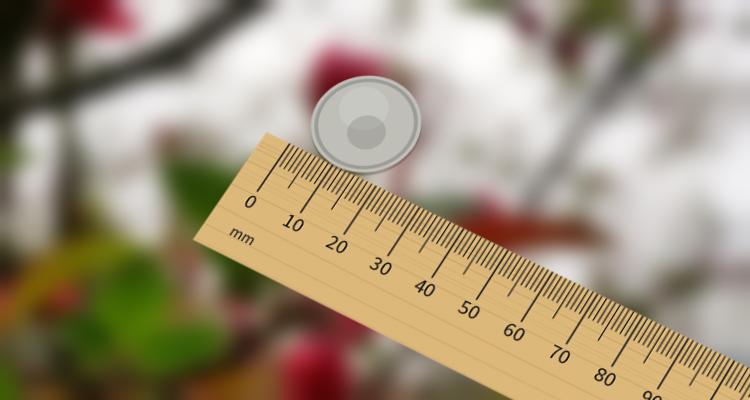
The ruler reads {"value": 22, "unit": "mm"}
